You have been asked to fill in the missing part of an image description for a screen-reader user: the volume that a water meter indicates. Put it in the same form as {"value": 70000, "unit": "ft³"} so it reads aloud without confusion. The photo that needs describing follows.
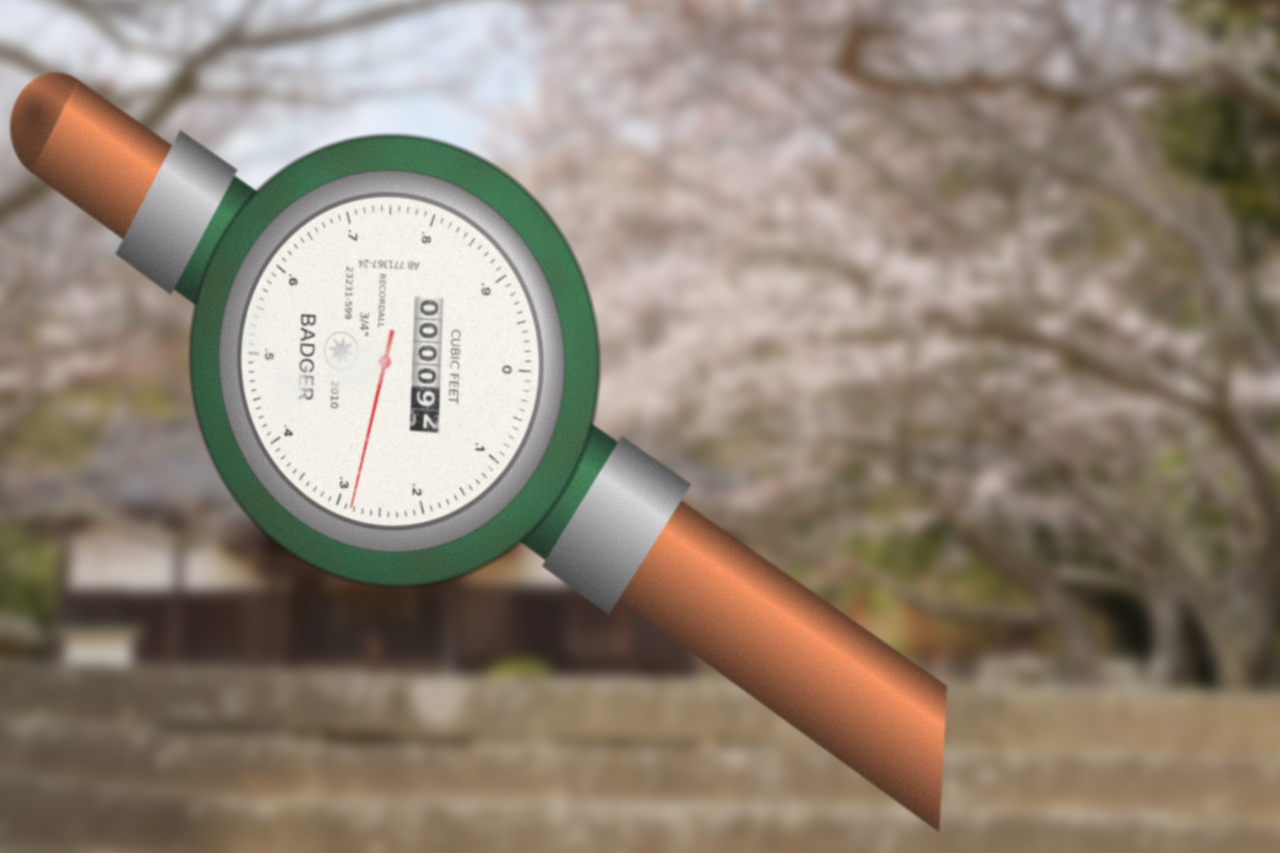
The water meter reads {"value": 92.28, "unit": "ft³"}
